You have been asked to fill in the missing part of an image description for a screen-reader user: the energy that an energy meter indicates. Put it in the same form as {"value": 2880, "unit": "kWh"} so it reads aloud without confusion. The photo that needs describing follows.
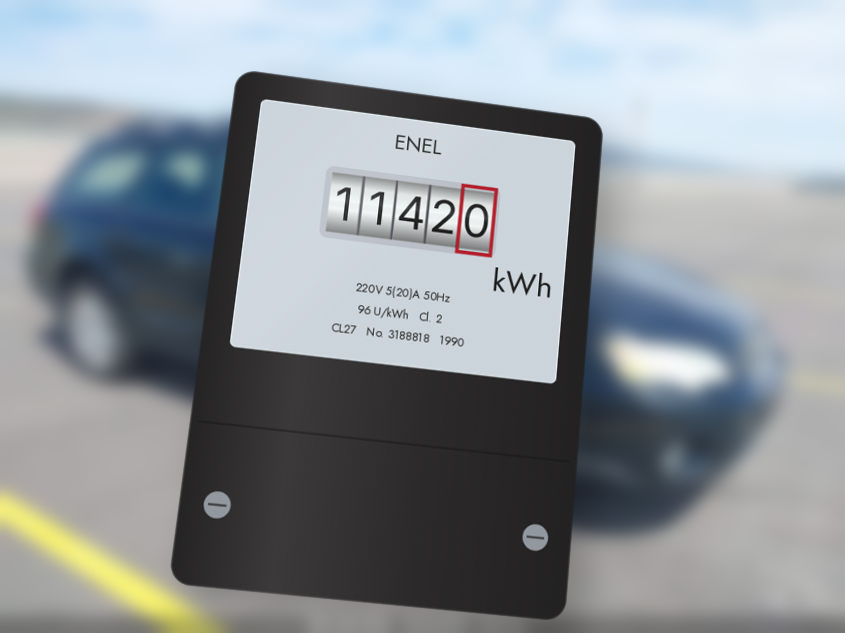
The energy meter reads {"value": 1142.0, "unit": "kWh"}
